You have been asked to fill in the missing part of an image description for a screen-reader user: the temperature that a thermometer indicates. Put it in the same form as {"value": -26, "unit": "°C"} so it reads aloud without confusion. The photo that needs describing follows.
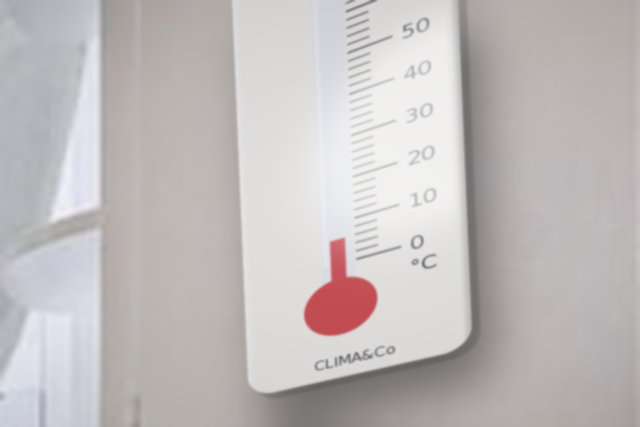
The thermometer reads {"value": 6, "unit": "°C"}
